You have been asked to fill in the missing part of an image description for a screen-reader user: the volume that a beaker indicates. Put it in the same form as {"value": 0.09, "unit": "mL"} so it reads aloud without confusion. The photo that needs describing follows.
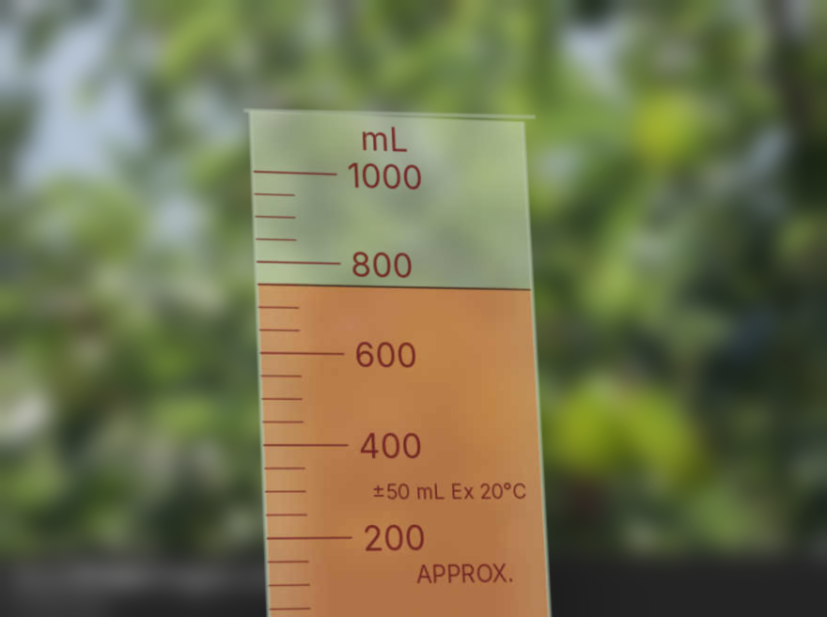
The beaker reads {"value": 750, "unit": "mL"}
